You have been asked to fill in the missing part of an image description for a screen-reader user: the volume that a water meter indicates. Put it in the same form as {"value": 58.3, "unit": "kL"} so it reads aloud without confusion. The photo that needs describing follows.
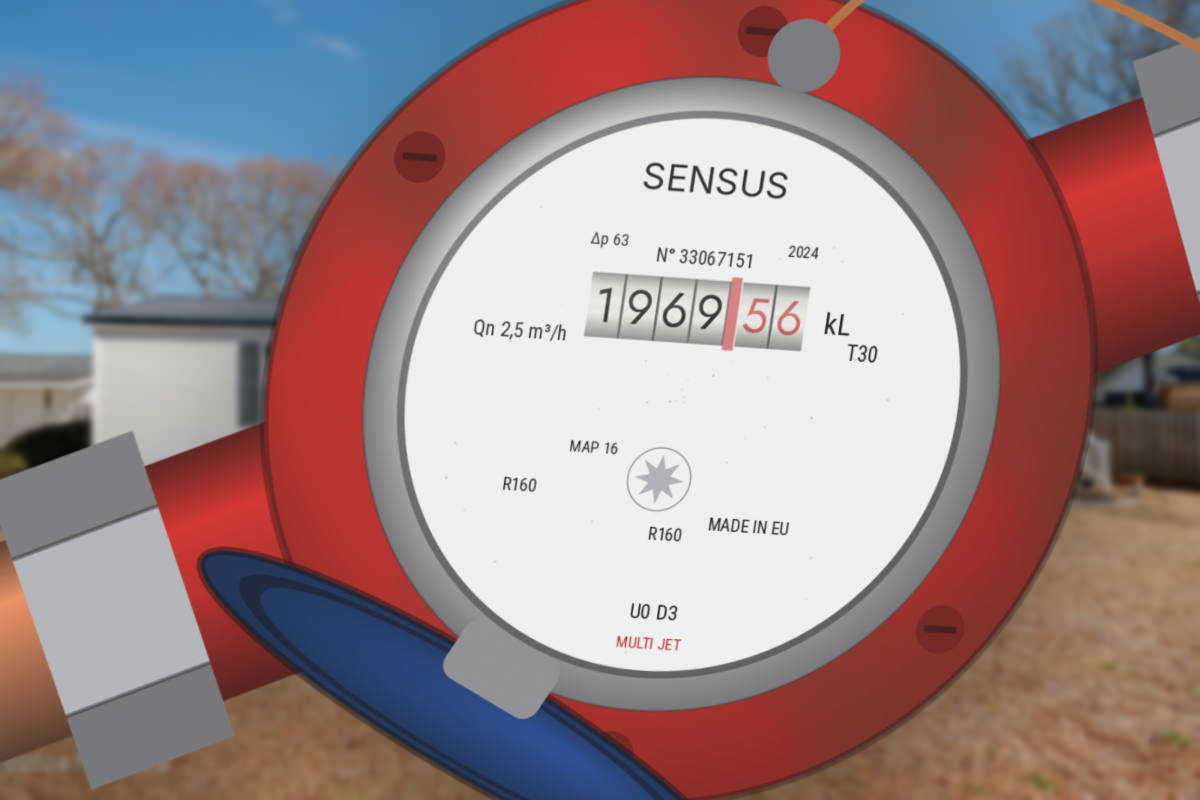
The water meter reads {"value": 1969.56, "unit": "kL"}
